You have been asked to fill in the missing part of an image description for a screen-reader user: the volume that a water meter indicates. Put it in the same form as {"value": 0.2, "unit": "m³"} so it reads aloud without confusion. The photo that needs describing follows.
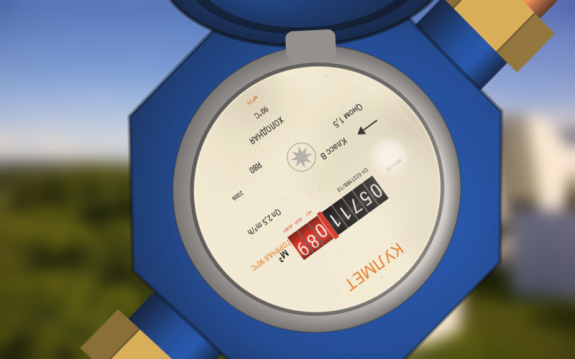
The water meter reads {"value": 5711.089, "unit": "m³"}
